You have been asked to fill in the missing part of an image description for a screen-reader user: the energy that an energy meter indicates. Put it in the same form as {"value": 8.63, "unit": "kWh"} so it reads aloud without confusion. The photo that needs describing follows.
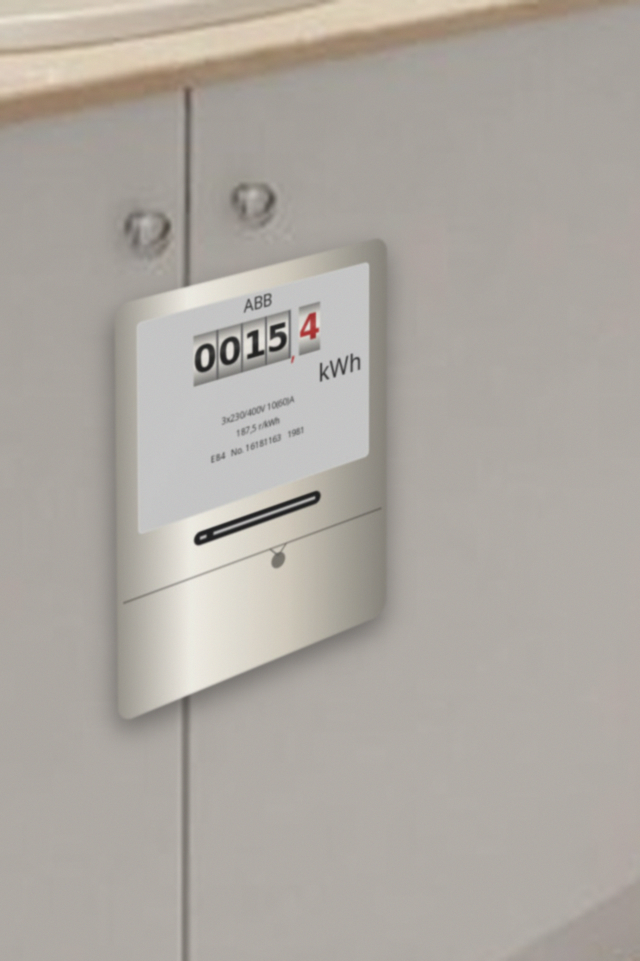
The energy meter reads {"value": 15.4, "unit": "kWh"}
